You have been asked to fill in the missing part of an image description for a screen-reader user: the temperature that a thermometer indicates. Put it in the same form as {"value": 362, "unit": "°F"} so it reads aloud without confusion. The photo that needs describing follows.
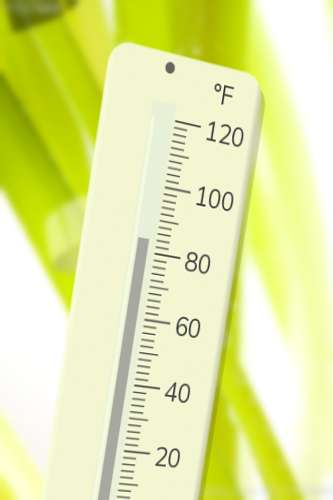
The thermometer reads {"value": 84, "unit": "°F"}
